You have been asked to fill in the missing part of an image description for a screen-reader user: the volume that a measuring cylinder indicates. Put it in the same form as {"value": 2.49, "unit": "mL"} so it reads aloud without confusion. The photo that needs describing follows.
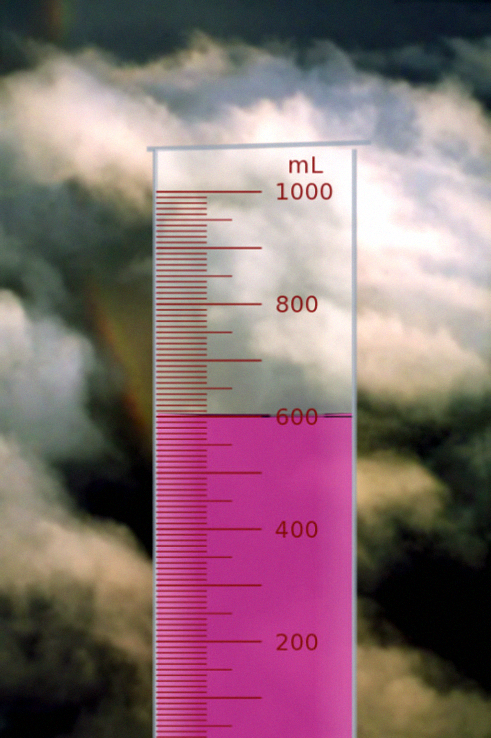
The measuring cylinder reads {"value": 600, "unit": "mL"}
